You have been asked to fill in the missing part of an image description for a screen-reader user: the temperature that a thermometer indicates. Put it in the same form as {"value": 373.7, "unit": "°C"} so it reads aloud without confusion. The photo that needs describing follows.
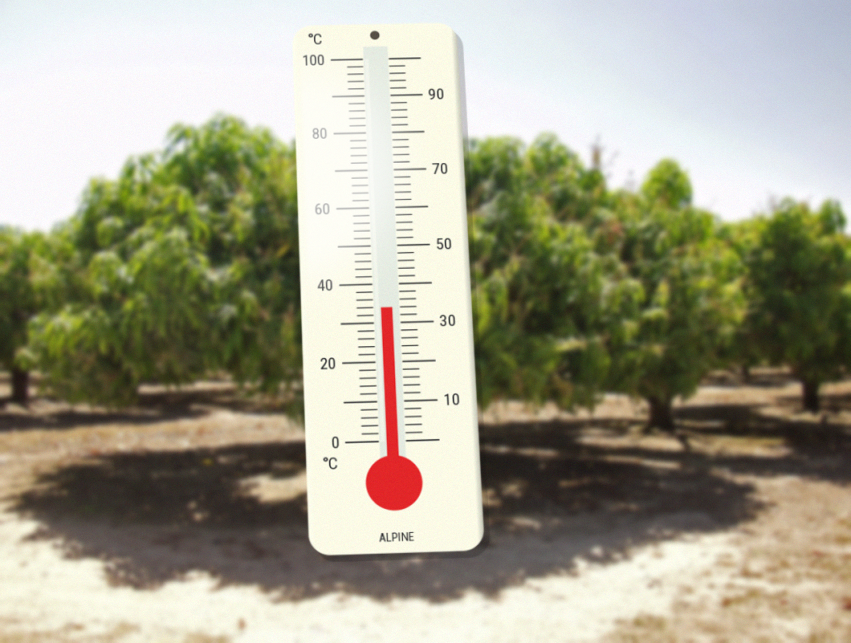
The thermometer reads {"value": 34, "unit": "°C"}
